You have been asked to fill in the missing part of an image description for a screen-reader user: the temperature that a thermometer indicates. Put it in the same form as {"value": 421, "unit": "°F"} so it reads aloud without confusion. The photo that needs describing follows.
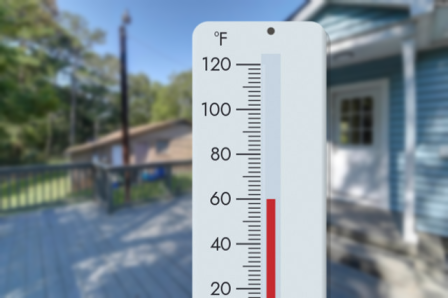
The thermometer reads {"value": 60, "unit": "°F"}
